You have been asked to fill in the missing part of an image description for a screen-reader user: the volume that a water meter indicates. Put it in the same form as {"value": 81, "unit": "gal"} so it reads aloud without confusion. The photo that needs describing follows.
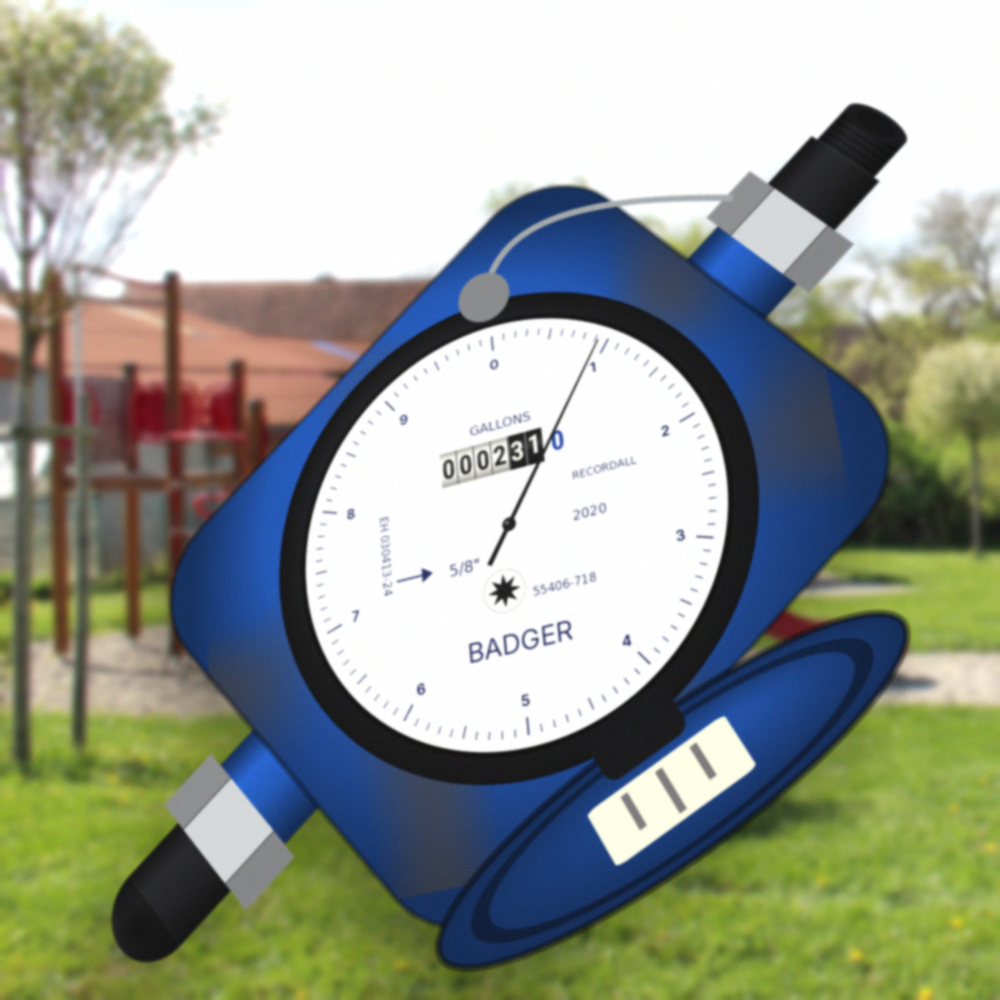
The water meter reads {"value": 2310.9, "unit": "gal"}
